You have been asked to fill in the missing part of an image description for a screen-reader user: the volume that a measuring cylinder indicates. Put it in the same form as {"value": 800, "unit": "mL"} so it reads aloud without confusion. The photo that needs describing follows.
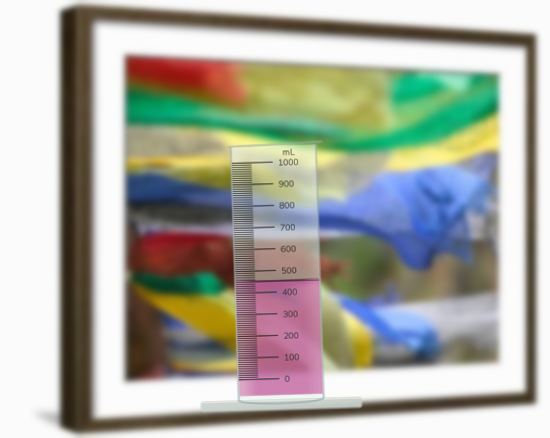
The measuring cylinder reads {"value": 450, "unit": "mL"}
